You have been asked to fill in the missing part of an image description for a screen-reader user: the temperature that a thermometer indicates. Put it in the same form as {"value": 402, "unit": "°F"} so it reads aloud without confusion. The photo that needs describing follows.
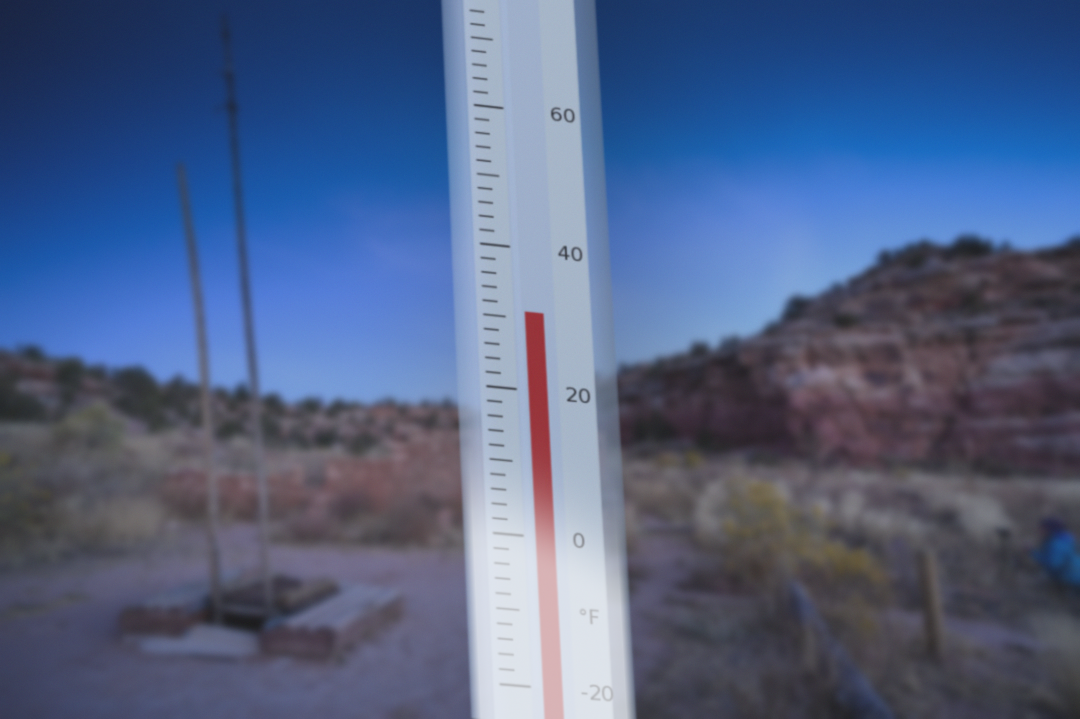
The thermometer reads {"value": 31, "unit": "°F"}
